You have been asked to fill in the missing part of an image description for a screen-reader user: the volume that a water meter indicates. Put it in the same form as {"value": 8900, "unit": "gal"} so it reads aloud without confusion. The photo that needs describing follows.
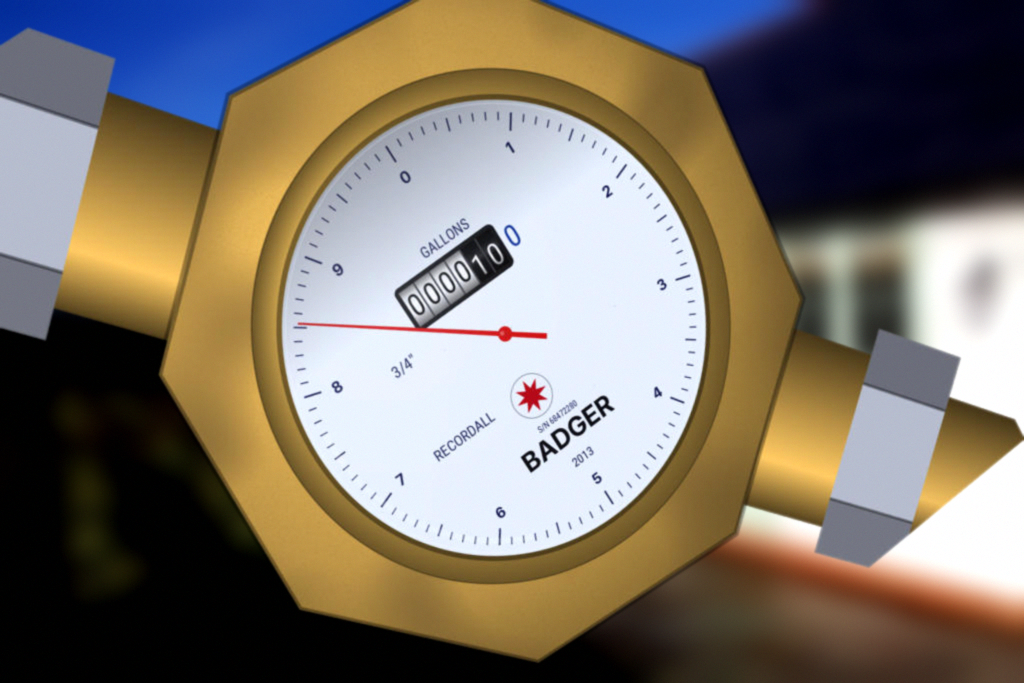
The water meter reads {"value": 98.5, "unit": "gal"}
